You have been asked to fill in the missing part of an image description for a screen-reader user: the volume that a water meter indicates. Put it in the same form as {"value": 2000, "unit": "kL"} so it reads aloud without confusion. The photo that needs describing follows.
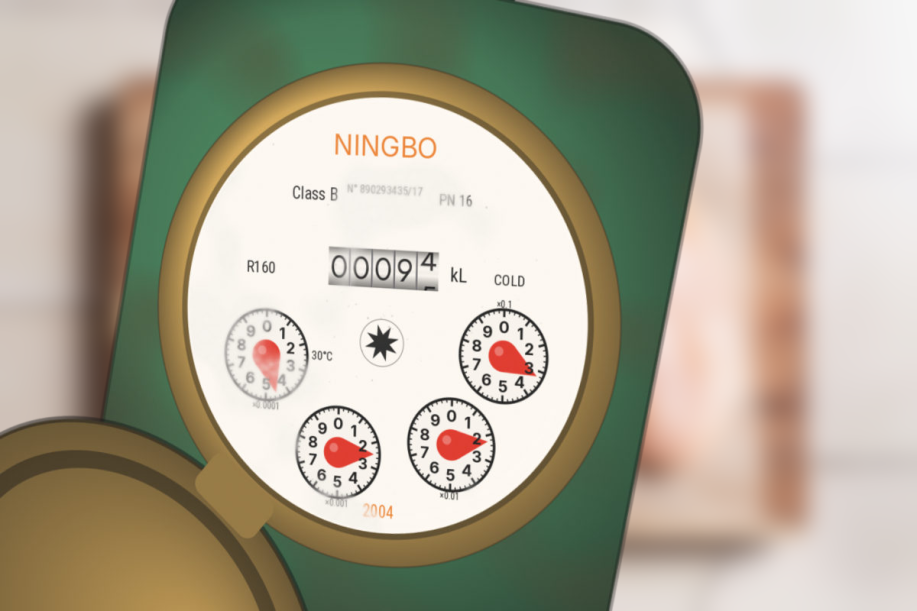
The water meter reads {"value": 94.3224, "unit": "kL"}
